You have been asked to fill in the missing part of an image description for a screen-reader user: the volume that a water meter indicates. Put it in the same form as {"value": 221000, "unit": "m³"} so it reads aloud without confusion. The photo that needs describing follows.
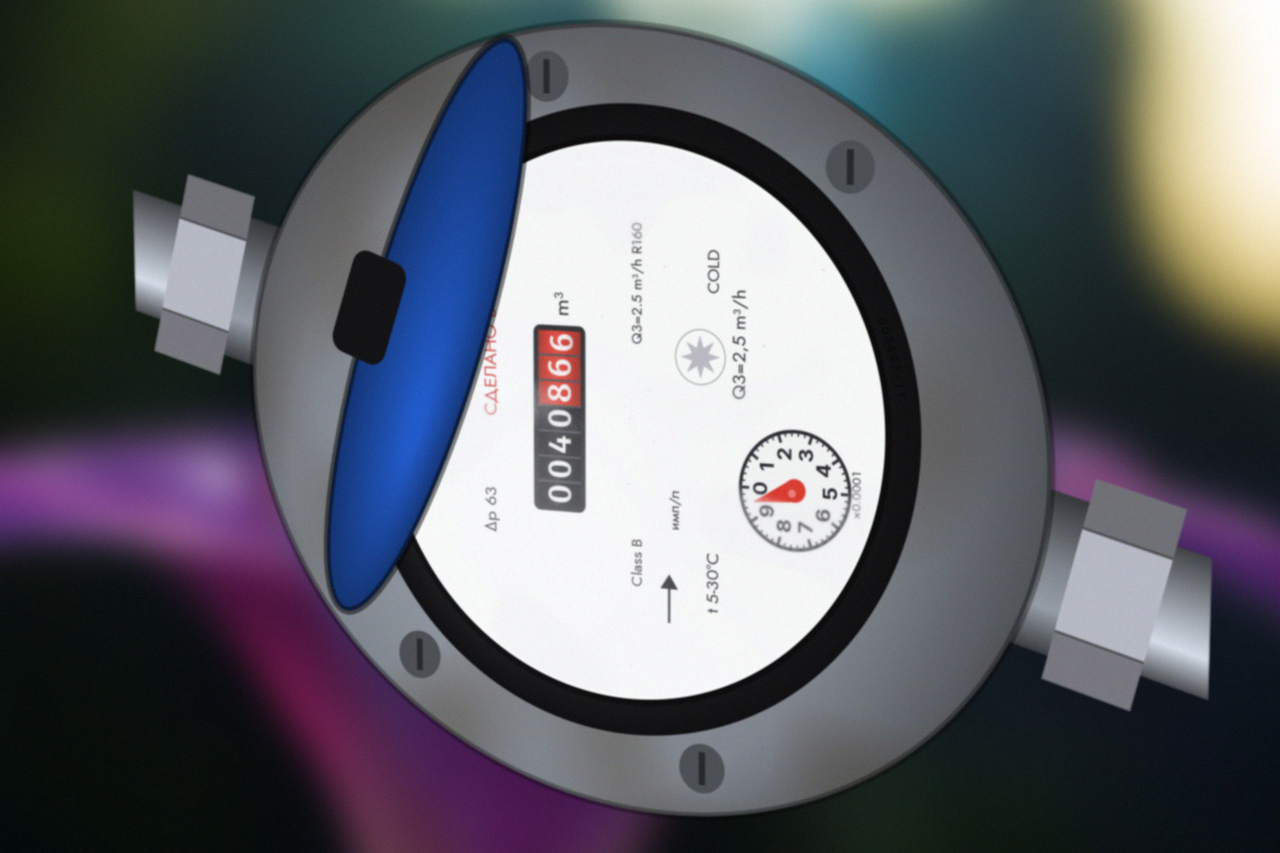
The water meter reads {"value": 40.8659, "unit": "m³"}
